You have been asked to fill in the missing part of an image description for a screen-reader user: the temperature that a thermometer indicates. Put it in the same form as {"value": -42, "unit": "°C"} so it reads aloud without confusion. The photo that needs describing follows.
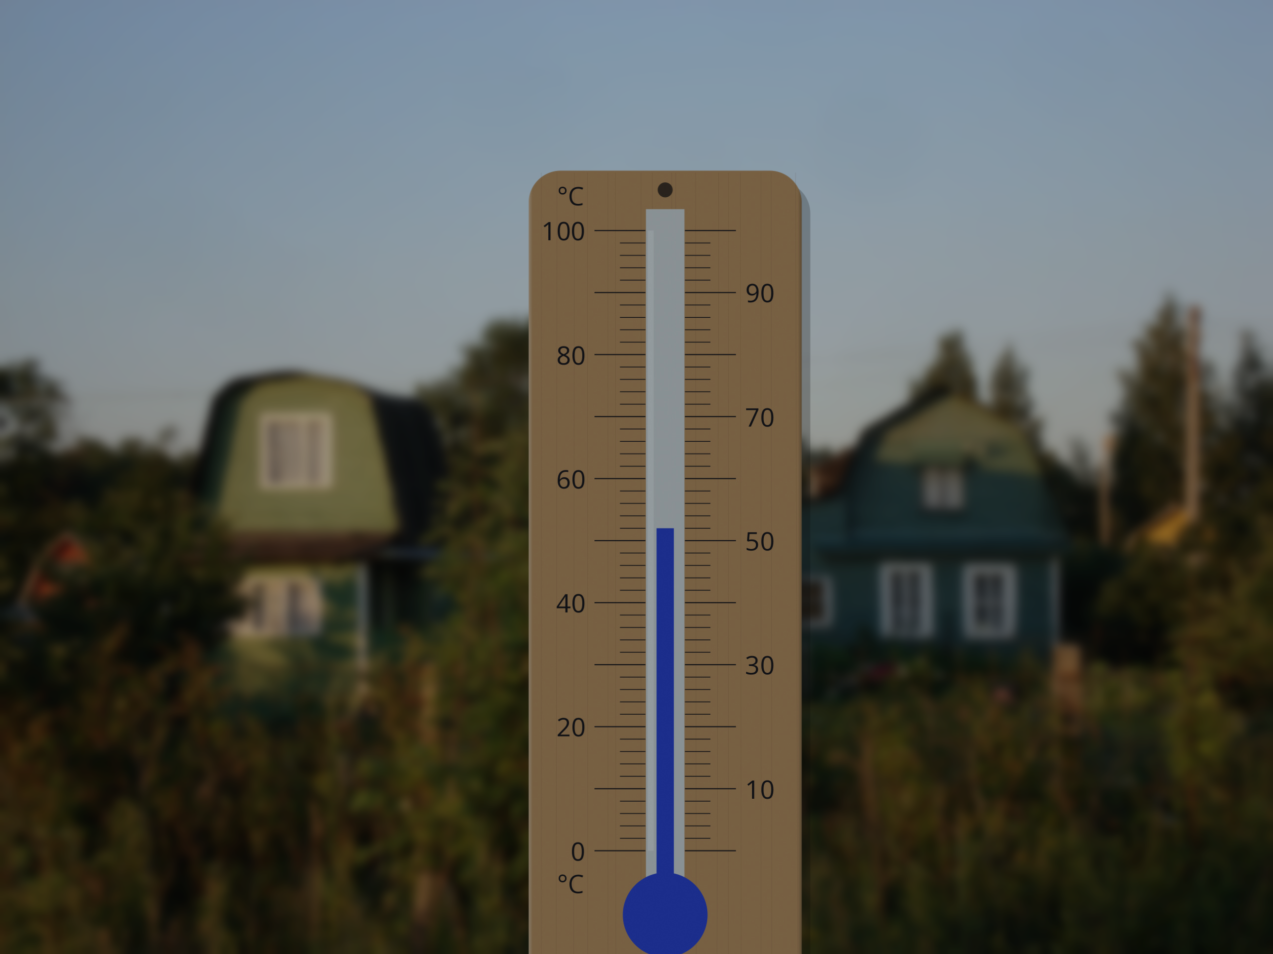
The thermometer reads {"value": 52, "unit": "°C"}
